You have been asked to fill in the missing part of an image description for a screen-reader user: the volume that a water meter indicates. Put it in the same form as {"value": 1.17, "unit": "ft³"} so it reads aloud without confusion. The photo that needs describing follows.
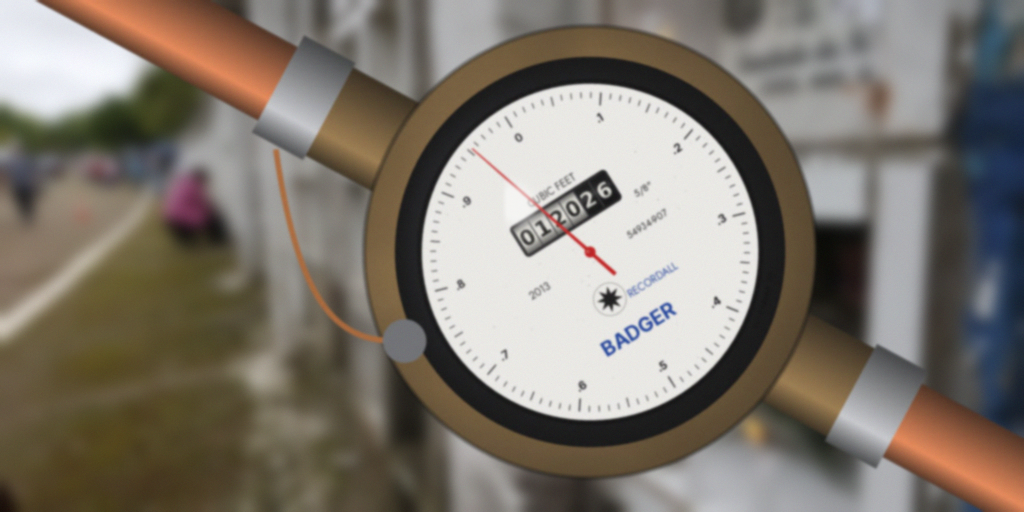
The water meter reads {"value": 12025.95, "unit": "ft³"}
